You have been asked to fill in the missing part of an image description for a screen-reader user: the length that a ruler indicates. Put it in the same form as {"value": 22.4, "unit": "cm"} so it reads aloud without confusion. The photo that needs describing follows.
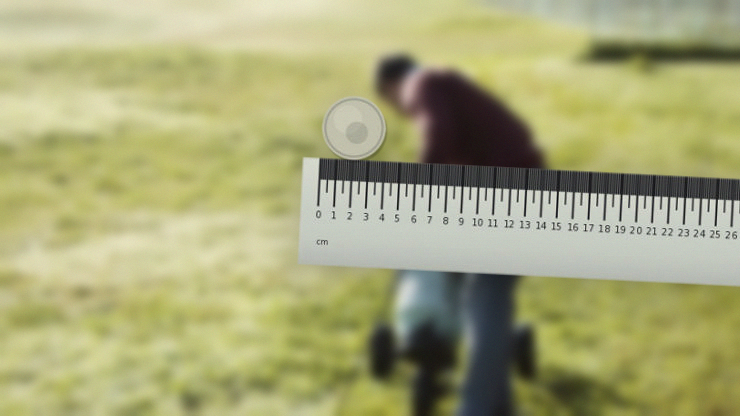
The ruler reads {"value": 4, "unit": "cm"}
